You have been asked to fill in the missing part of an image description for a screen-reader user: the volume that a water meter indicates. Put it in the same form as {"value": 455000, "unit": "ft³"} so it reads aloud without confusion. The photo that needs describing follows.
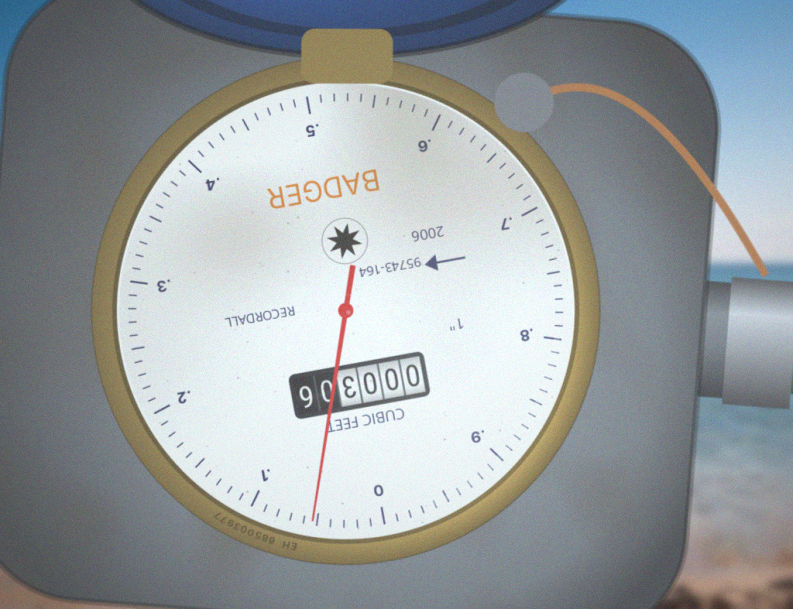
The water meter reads {"value": 306.05, "unit": "ft³"}
